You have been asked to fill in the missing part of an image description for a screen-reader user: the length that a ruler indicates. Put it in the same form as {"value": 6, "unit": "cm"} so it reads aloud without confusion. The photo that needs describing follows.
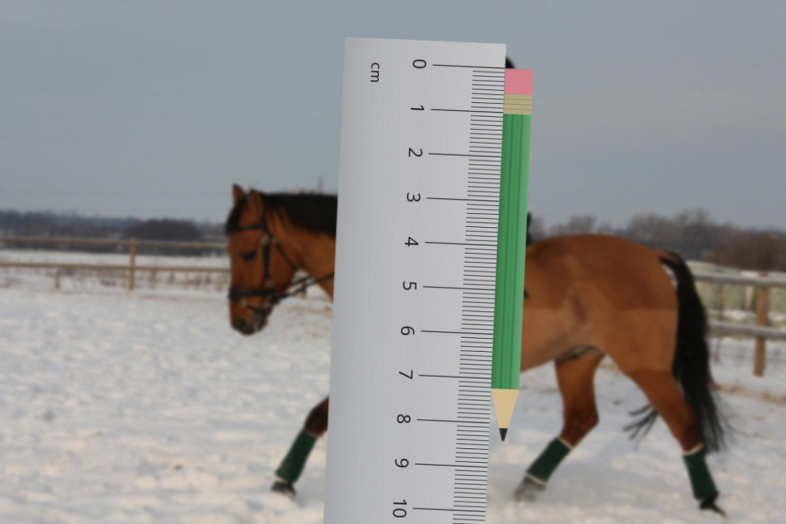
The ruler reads {"value": 8.4, "unit": "cm"}
